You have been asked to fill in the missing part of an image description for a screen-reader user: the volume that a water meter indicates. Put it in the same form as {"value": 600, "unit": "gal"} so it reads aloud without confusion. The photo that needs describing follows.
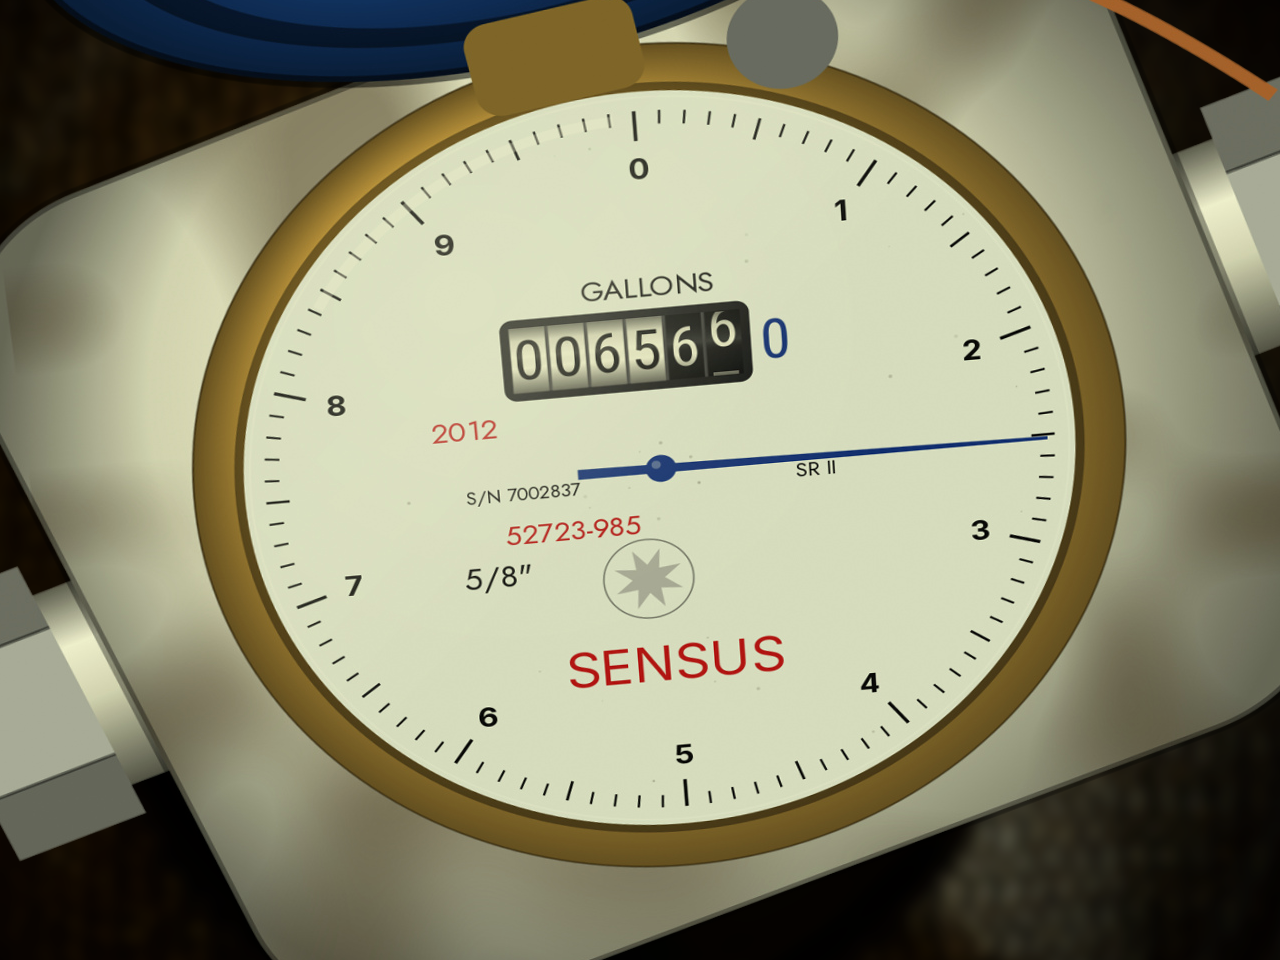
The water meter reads {"value": 65662.5, "unit": "gal"}
